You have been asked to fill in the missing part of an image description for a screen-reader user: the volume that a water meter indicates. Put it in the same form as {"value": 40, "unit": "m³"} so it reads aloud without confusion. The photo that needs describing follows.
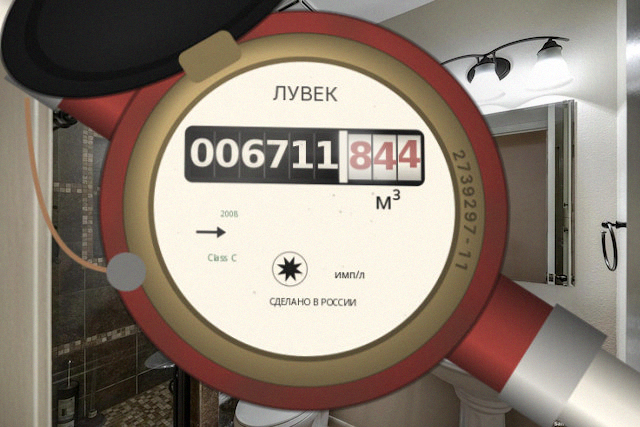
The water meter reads {"value": 6711.844, "unit": "m³"}
